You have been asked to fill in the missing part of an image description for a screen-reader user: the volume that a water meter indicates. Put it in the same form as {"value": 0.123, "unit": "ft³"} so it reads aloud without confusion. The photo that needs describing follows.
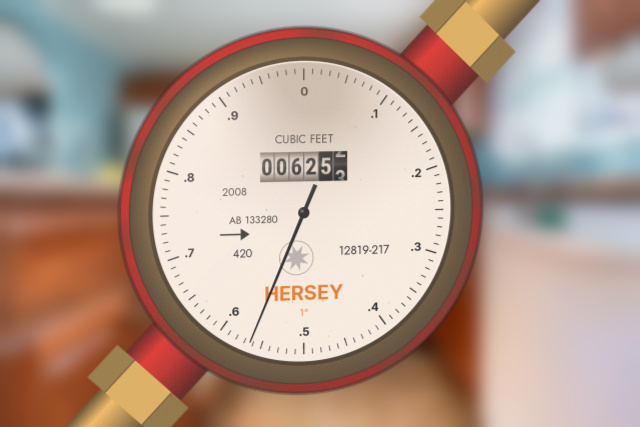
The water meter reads {"value": 6252.56, "unit": "ft³"}
